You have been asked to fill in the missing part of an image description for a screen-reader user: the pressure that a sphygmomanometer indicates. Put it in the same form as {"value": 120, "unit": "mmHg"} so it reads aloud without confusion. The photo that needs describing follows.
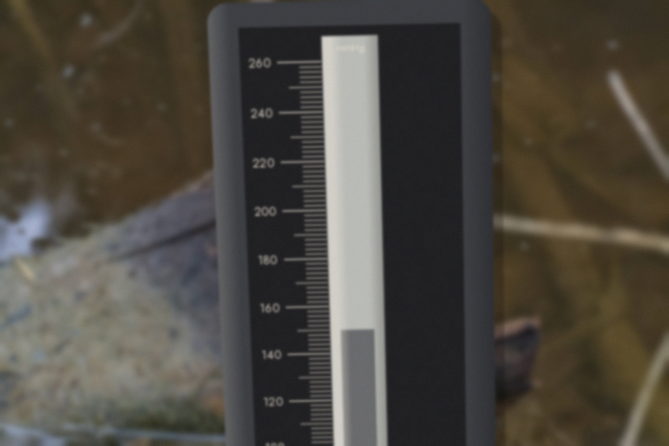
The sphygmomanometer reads {"value": 150, "unit": "mmHg"}
